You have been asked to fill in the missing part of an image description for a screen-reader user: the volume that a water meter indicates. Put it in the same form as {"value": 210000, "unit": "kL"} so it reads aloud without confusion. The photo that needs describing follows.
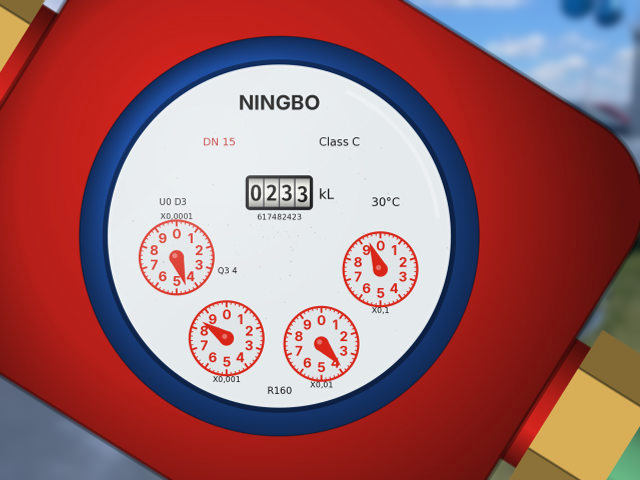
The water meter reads {"value": 232.9384, "unit": "kL"}
